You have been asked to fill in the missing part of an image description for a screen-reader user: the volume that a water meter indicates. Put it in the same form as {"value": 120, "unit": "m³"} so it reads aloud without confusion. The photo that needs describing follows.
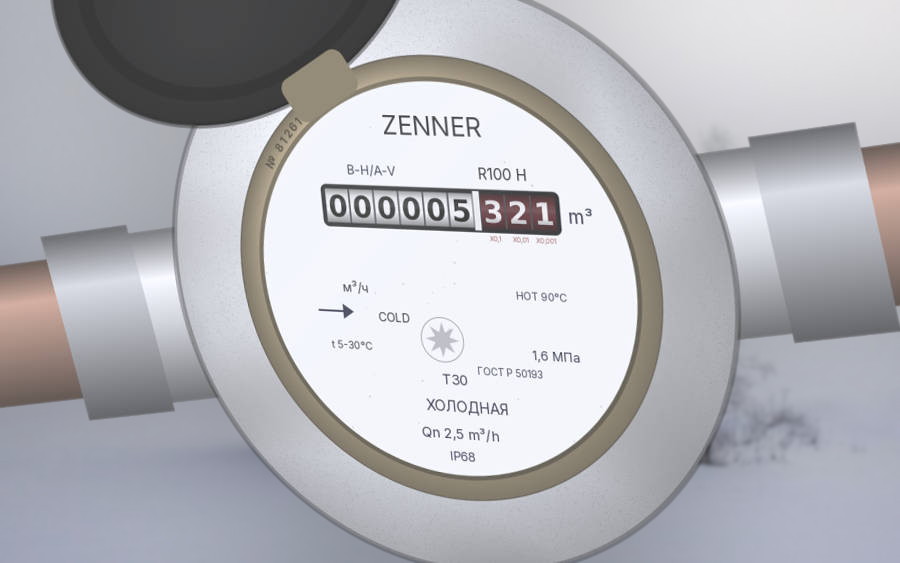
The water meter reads {"value": 5.321, "unit": "m³"}
